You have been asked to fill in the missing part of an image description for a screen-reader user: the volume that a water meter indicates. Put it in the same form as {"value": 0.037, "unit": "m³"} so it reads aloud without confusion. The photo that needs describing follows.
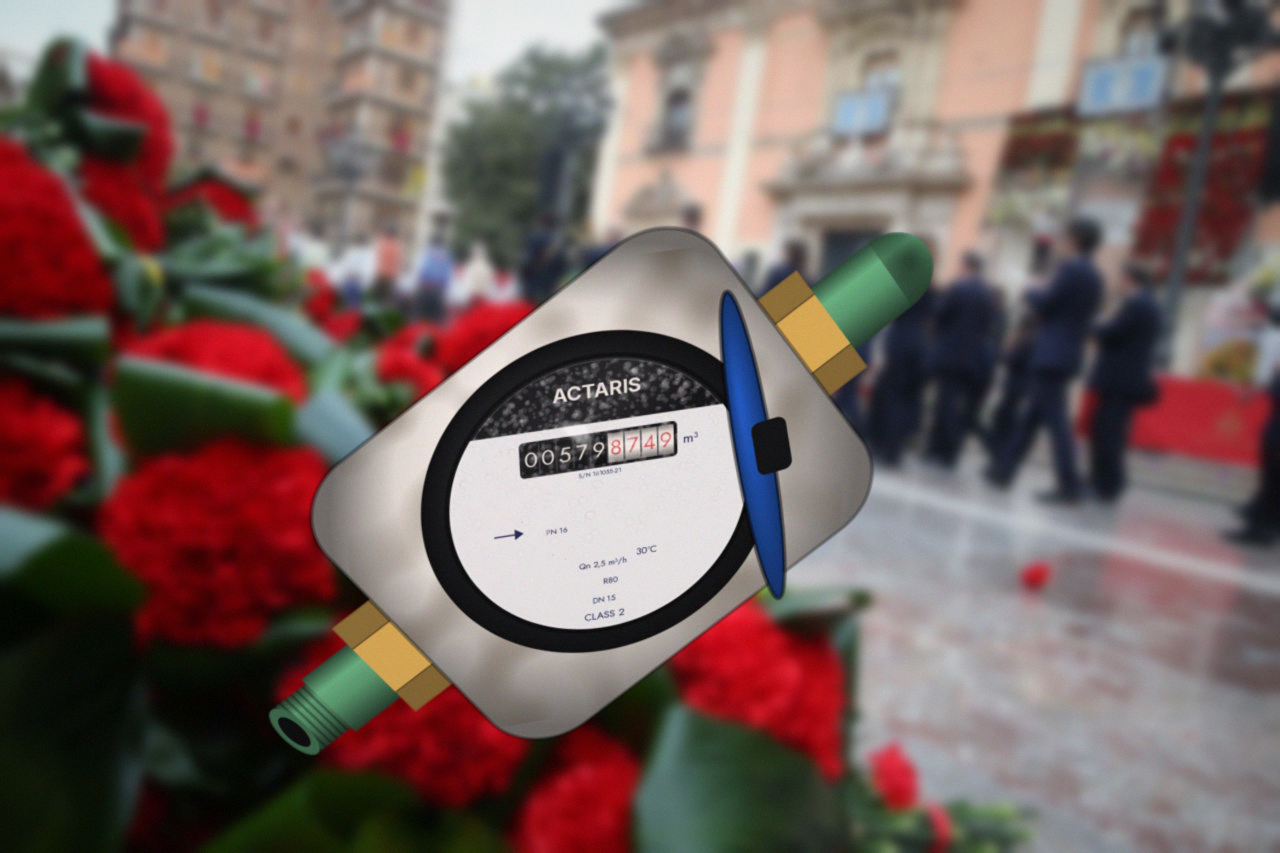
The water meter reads {"value": 579.8749, "unit": "m³"}
